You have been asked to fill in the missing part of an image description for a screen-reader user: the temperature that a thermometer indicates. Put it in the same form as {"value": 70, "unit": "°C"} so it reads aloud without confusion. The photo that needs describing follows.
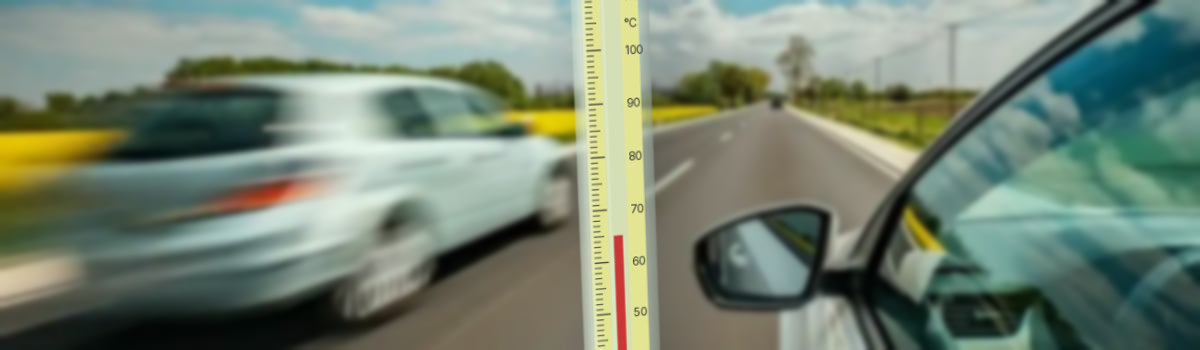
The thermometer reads {"value": 65, "unit": "°C"}
